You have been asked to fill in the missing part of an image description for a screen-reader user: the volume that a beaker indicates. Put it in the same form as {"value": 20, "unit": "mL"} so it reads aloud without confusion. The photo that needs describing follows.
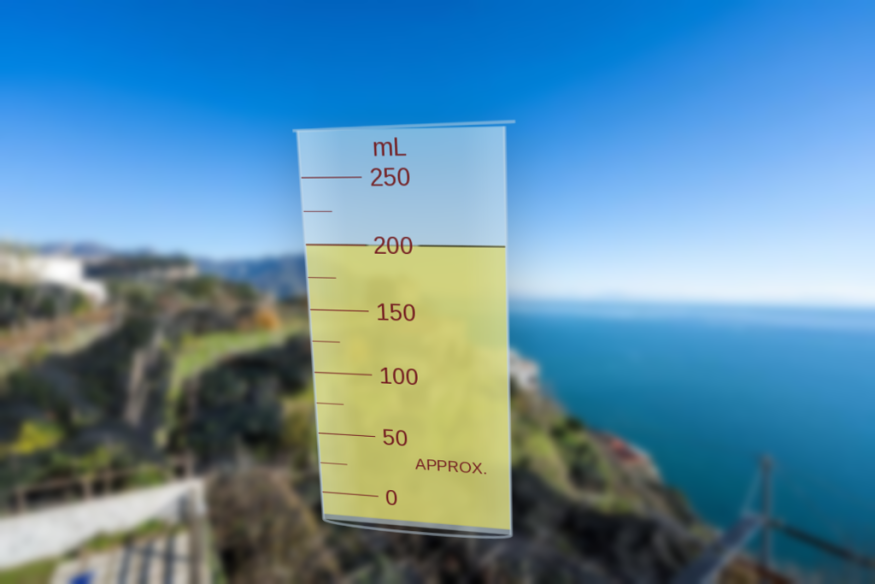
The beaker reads {"value": 200, "unit": "mL"}
